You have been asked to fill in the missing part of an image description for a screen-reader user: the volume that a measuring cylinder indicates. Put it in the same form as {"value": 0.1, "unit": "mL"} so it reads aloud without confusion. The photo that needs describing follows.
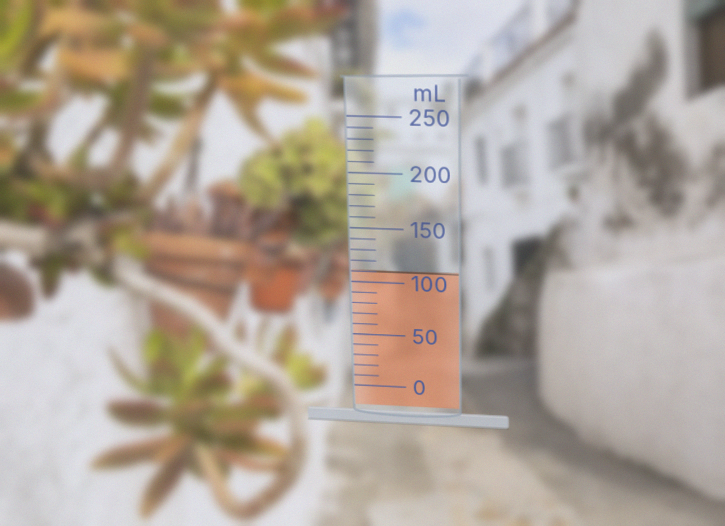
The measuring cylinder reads {"value": 110, "unit": "mL"}
